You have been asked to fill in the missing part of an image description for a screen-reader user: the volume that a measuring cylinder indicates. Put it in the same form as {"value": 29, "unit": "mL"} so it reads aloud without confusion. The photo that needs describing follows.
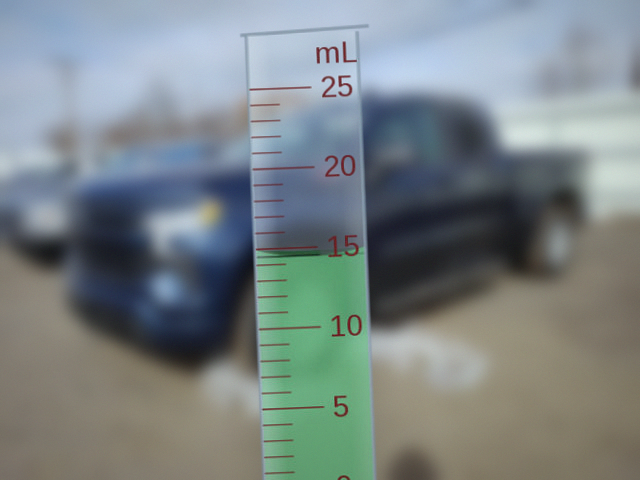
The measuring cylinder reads {"value": 14.5, "unit": "mL"}
